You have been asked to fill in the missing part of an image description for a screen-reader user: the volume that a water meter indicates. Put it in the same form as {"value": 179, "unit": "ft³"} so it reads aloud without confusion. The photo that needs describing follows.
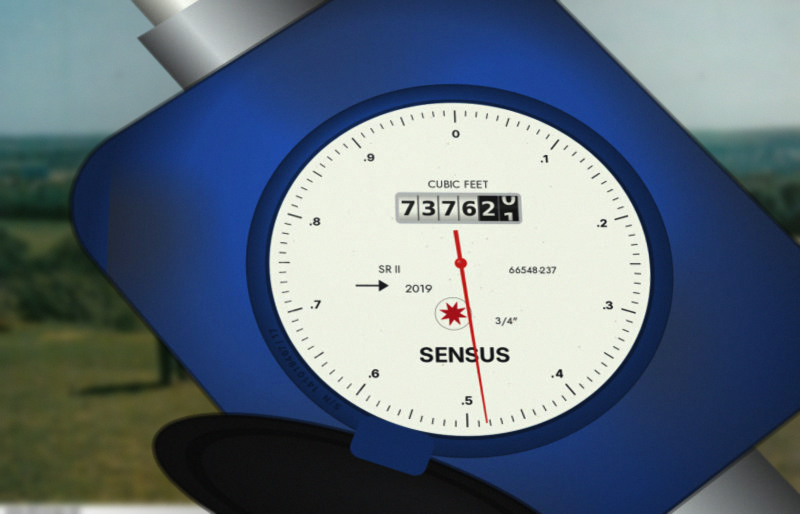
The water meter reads {"value": 737620.48, "unit": "ft³"}
